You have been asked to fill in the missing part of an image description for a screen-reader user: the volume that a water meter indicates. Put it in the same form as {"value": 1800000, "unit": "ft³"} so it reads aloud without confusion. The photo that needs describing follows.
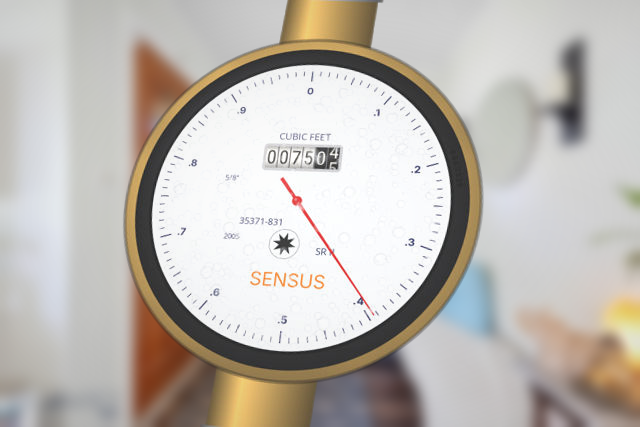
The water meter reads {"value": 7504.39, "unit": "ft³"}
